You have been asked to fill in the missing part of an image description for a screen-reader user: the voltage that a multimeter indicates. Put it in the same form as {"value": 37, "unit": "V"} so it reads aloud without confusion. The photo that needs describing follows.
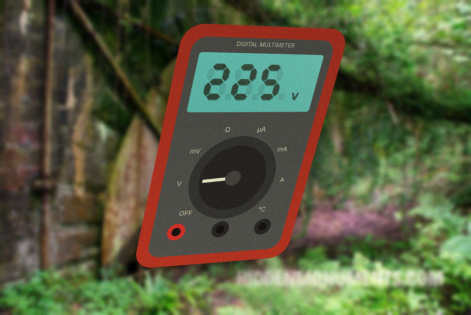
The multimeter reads {"value": 225, "unit": "V"}
